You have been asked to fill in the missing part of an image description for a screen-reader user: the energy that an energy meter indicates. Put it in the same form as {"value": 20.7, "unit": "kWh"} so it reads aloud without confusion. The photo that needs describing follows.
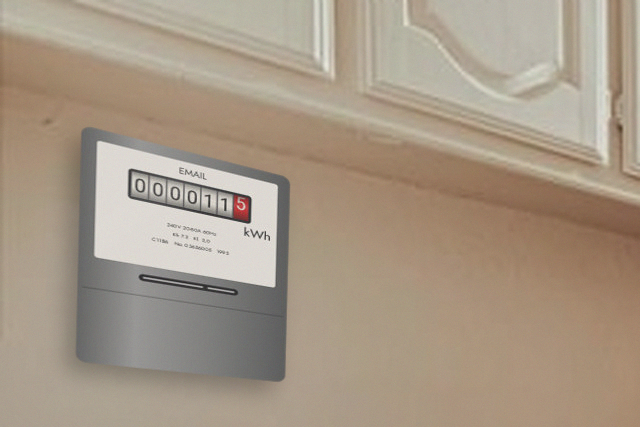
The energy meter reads {"value": 11.5, "unit": "kWh"}
